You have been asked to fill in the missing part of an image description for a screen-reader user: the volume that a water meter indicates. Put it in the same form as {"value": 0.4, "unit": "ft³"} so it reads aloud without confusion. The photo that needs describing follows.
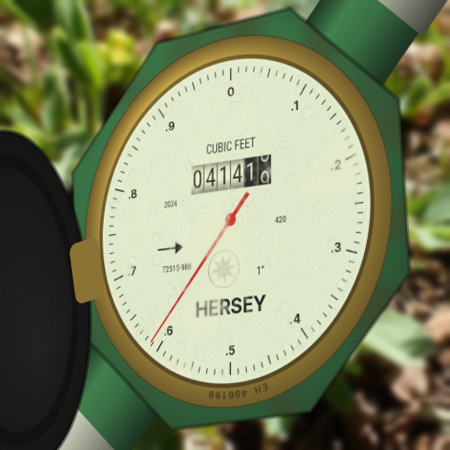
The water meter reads {"value": 41418.61, "unit": "ft³"}
